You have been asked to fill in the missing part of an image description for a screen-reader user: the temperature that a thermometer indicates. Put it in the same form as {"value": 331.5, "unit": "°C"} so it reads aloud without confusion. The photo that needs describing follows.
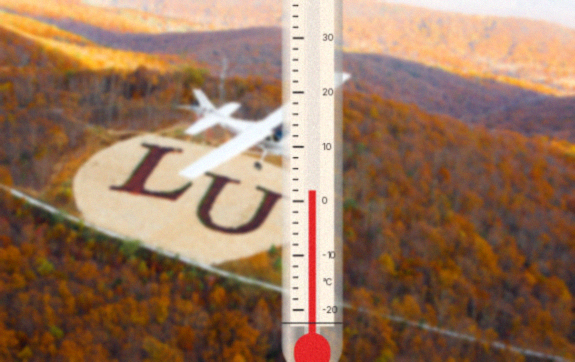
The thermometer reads {"value": 2, "unit": "°C"}
